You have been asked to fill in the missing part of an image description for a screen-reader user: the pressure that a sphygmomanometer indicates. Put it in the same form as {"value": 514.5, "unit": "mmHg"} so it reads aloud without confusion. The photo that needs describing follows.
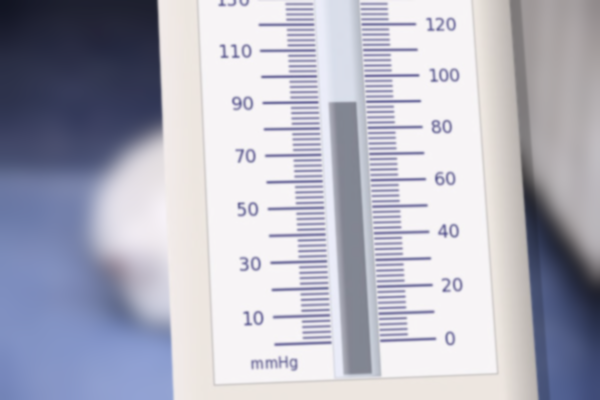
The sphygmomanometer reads {"value": 90, "unit": "mmHg"}
